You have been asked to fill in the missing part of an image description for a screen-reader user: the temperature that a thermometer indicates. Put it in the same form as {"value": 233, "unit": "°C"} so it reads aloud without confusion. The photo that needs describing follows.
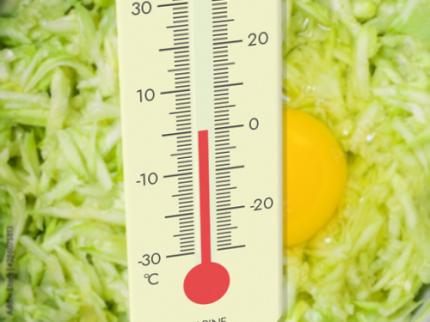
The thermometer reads {"value": 0, "unit": "°C"}
